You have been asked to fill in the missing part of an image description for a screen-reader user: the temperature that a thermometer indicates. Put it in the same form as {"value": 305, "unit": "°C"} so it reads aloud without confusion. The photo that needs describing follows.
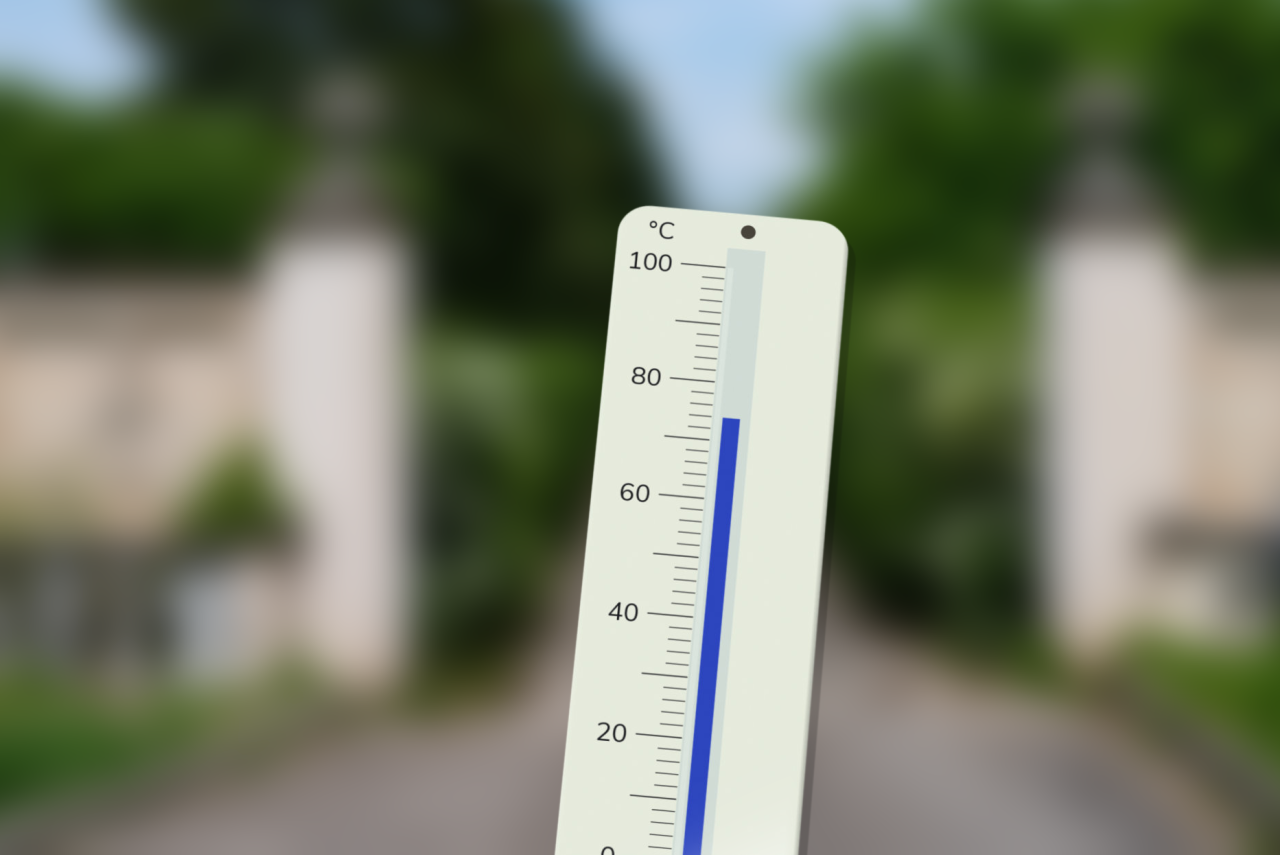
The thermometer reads {"value": 74, "unit": "°C"}
